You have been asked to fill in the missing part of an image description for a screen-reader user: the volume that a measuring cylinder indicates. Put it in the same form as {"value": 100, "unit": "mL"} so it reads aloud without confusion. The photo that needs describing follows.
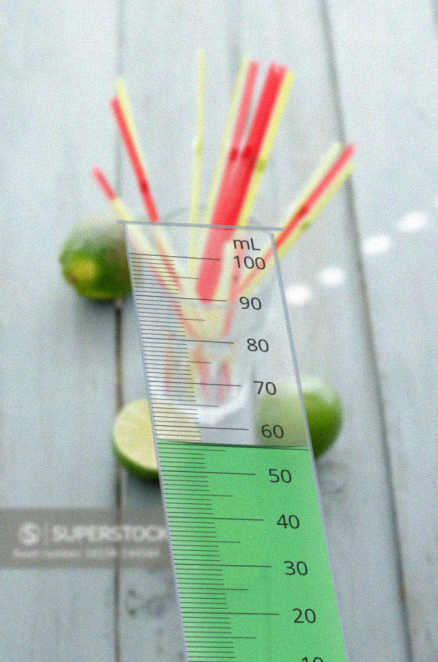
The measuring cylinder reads {"value": 56, "unit": "mL"}
